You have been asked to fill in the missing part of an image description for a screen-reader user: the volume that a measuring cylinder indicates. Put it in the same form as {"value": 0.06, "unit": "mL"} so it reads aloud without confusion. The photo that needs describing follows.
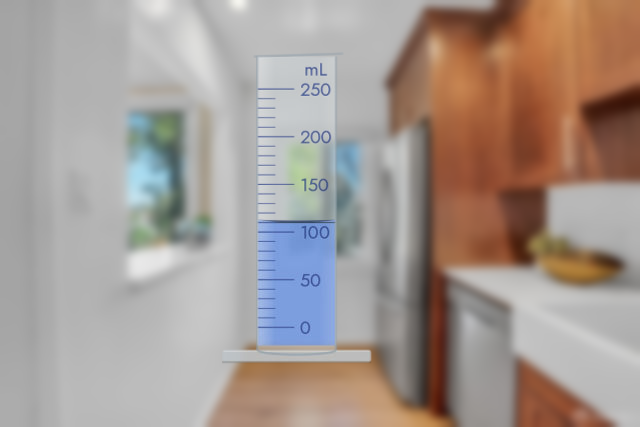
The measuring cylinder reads {"value": 110, "unit": "mL"}
